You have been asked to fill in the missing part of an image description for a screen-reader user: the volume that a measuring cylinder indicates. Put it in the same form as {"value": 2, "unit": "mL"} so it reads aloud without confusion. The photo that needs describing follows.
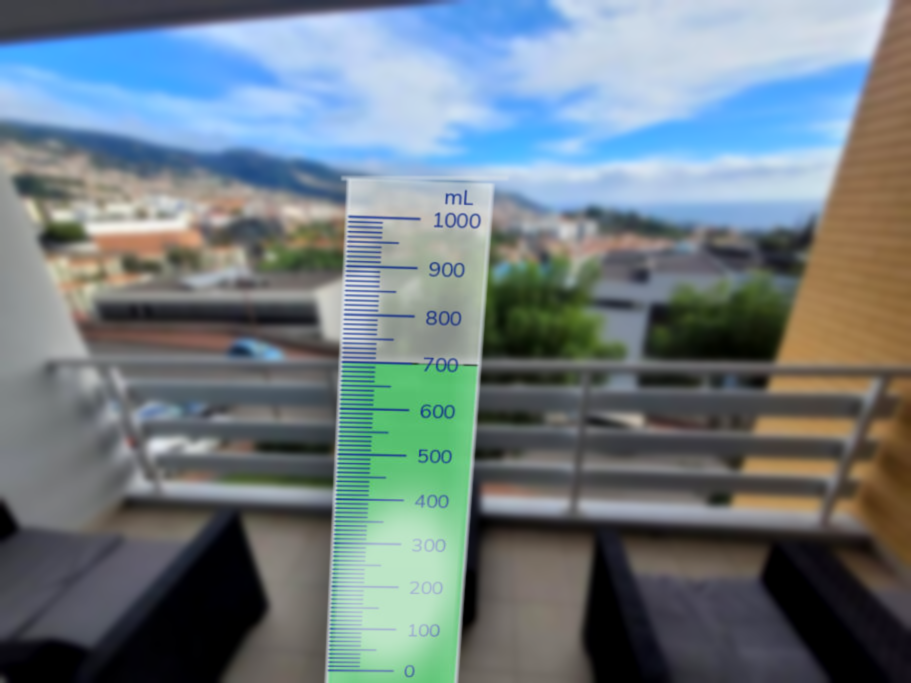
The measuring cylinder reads {"value": 700, "unit": "mL"}
